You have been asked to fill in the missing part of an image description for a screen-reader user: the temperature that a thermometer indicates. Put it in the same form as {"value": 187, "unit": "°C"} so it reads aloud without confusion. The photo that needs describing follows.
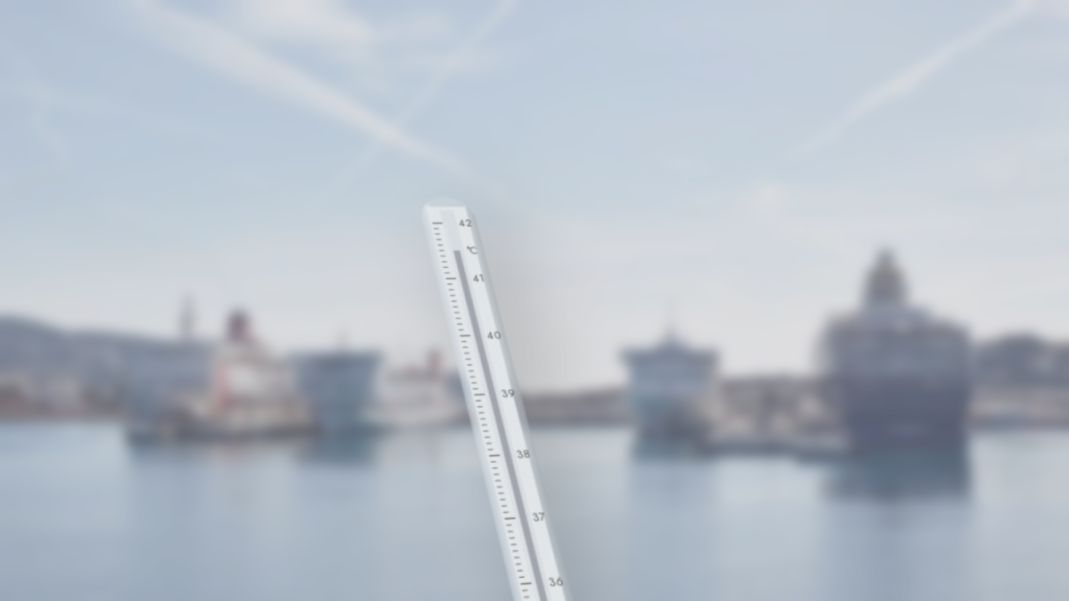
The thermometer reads {"value": 41.5, "unit": "°C"}
